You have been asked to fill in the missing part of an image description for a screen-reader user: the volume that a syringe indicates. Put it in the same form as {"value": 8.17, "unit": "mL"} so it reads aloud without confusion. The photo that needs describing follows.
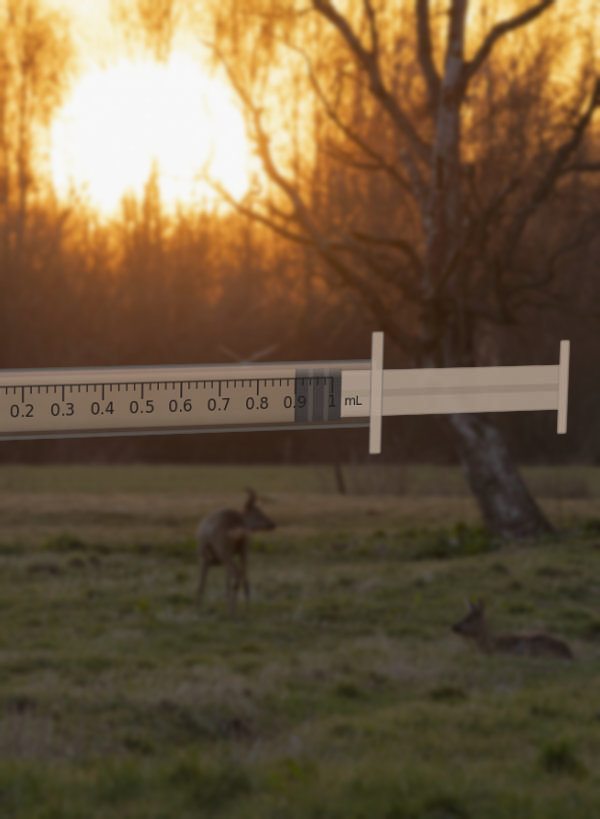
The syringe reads {"value": 0.9, "unit": "mL"}
